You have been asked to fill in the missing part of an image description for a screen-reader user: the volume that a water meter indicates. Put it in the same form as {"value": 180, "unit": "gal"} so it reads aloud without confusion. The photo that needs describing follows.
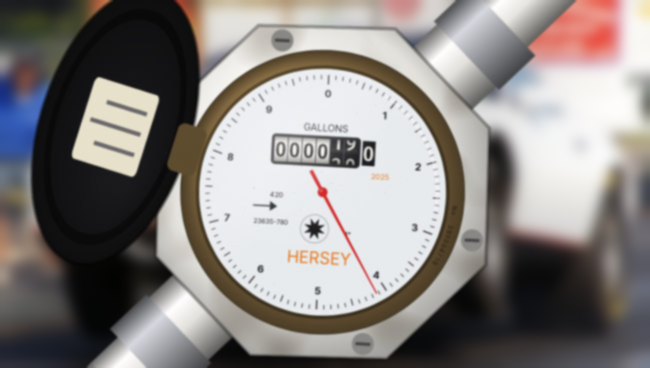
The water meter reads {"value": 194.1, "unit": "gal"}
